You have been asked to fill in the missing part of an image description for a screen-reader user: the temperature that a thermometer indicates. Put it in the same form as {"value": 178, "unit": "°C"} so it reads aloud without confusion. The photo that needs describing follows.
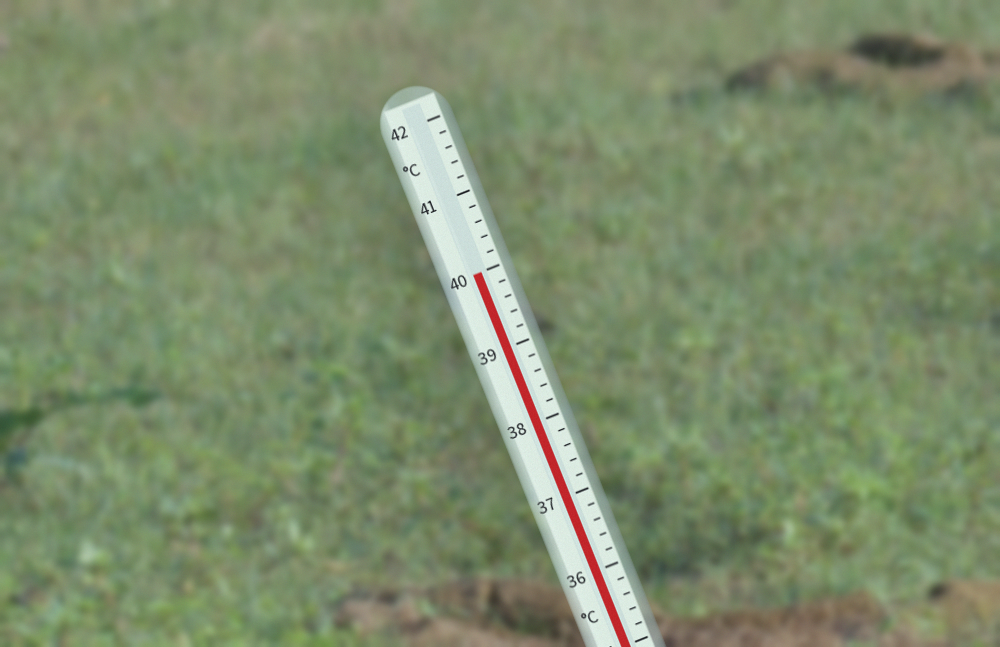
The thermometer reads {"value": 40, "unit": "°C"}
